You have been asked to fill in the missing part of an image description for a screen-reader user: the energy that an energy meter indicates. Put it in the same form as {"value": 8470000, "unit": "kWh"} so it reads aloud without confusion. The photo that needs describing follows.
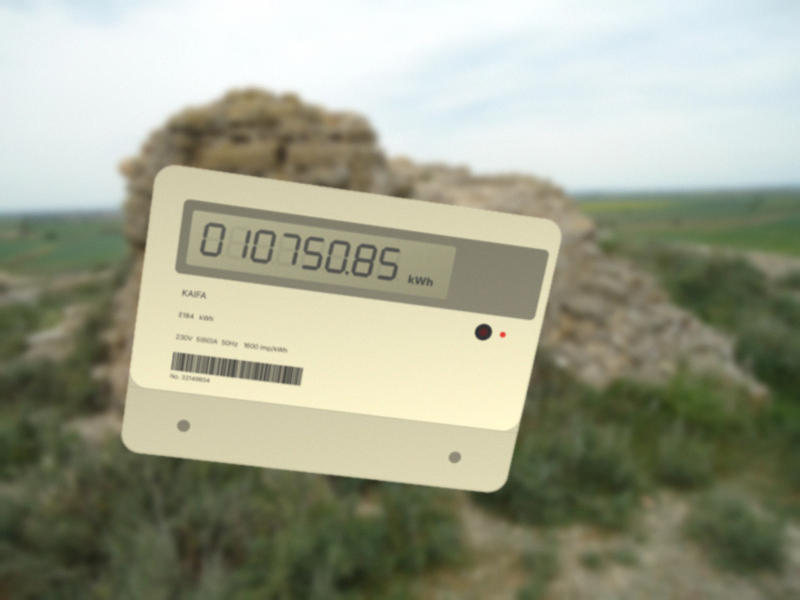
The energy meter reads {"value": 10750.85, "unit": "kWh"}
